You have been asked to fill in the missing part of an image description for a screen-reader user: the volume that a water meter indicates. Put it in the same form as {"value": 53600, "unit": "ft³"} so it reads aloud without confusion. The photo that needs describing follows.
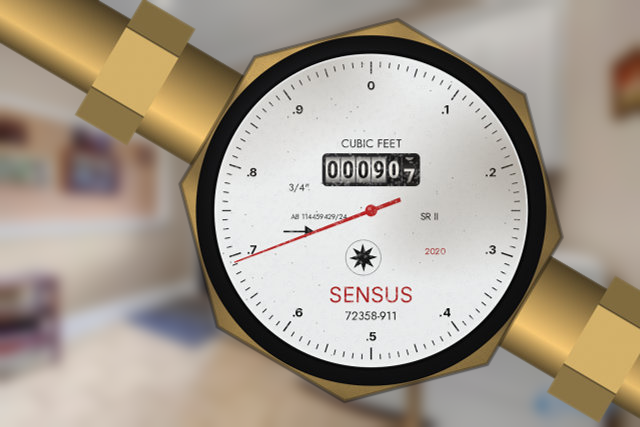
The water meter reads {"value": 906.69, "unit": "ft³"}
